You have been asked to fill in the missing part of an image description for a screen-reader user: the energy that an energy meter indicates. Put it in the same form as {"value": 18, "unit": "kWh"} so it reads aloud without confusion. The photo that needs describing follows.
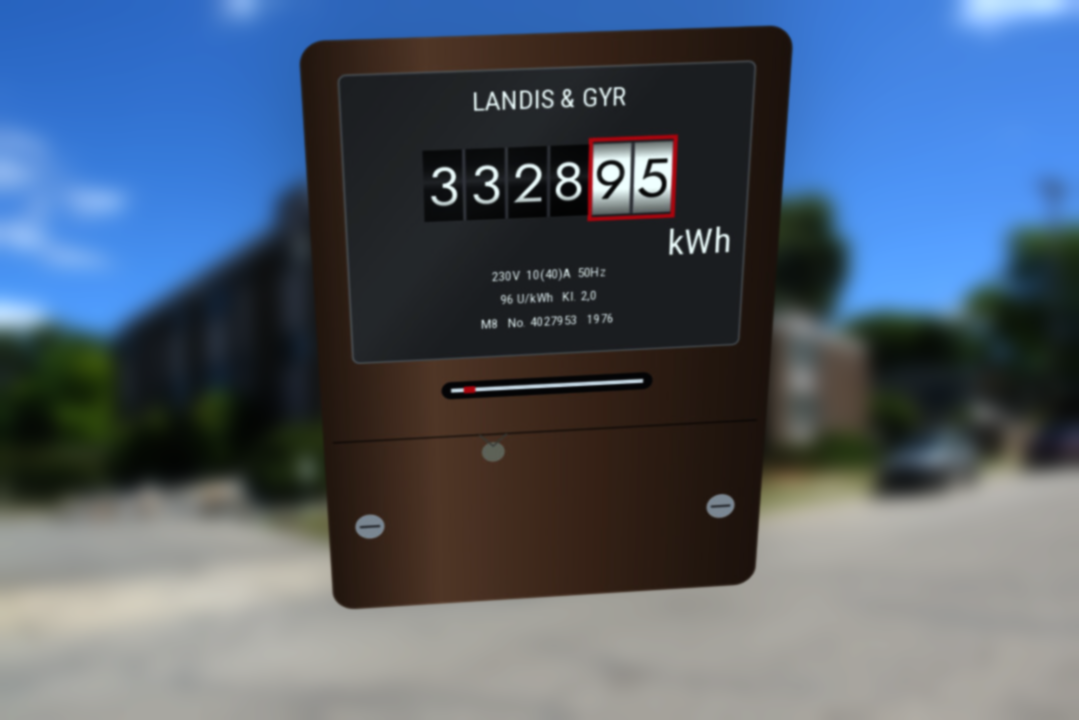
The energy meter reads {"value": 3328.95, "unit": "kWh"}
